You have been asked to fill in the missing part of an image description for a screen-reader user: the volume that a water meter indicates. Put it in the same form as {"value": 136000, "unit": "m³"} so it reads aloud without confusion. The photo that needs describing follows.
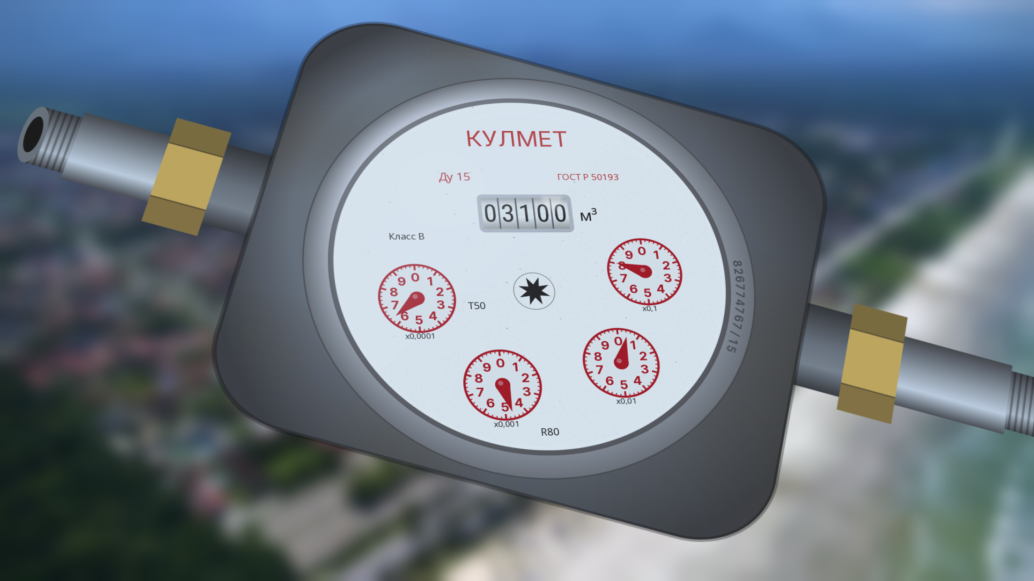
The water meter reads {"value": 3100.8046, "unit": "m³"}
